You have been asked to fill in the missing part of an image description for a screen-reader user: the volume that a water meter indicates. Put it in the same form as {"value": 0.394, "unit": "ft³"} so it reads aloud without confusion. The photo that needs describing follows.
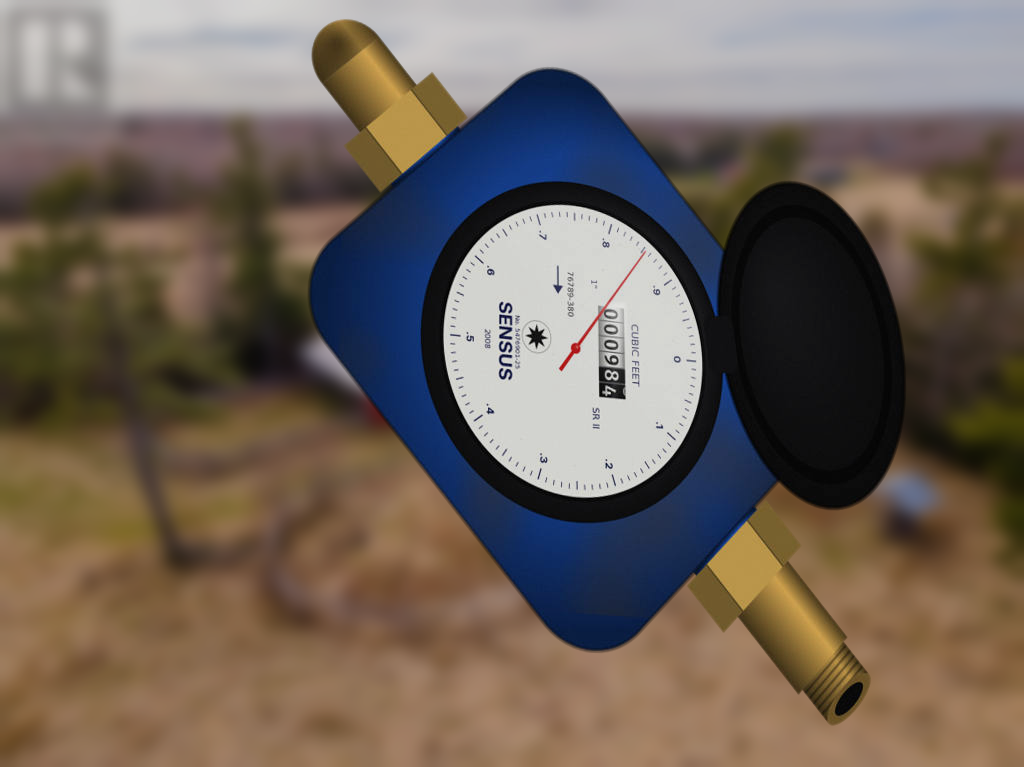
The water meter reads {"value": 983.85, "unit": "ft³"}
